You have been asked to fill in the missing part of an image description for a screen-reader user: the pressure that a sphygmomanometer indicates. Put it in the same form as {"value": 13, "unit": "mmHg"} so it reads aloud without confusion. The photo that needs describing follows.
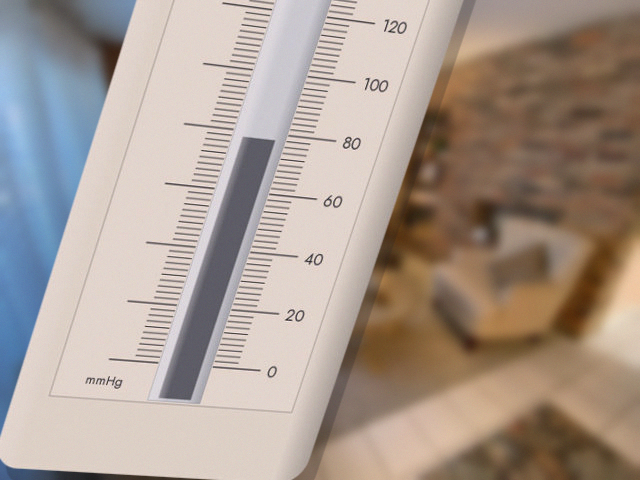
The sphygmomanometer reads {"value": 78, "unit": "mmHg"}
